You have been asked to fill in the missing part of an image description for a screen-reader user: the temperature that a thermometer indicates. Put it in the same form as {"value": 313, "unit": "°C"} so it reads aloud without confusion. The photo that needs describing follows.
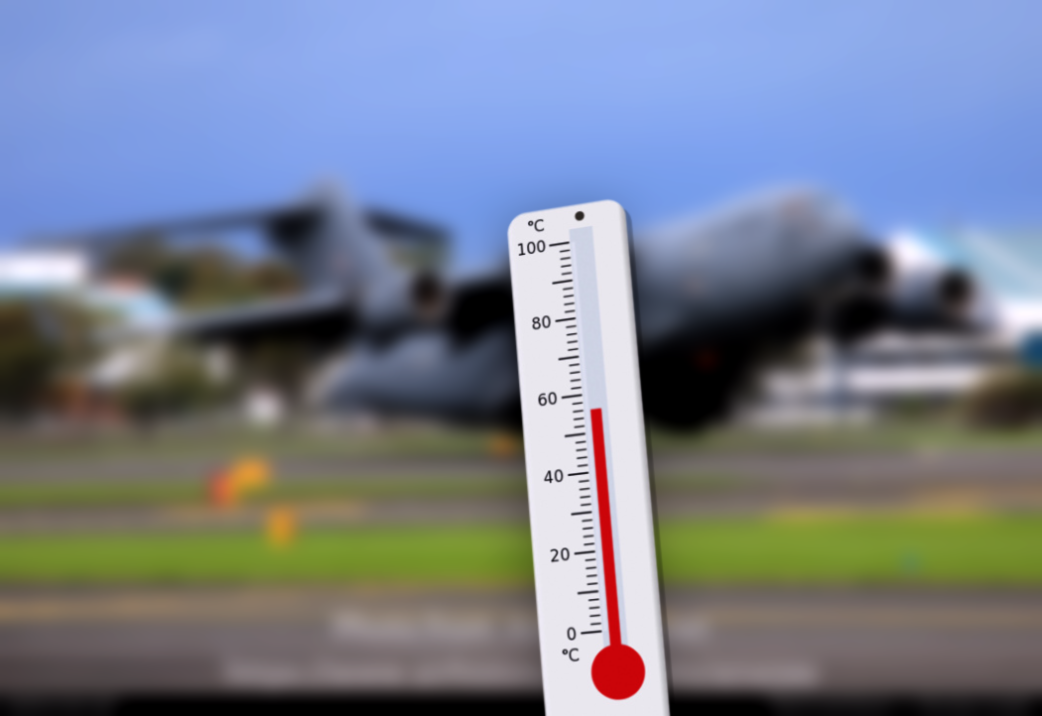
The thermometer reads {"value": 56, "unit": "°C"}
